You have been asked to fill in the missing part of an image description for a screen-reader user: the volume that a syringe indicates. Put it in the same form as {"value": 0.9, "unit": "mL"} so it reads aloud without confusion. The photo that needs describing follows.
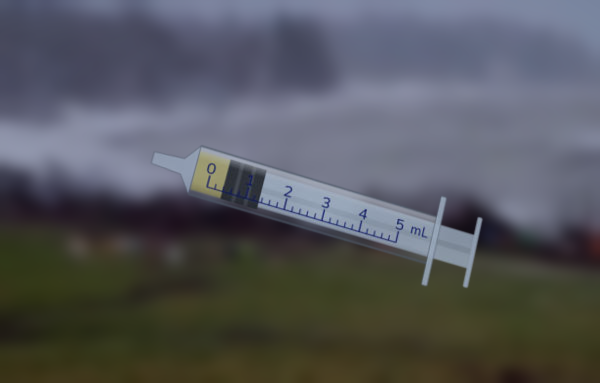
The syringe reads {"value": 0.4, "unit": "mL"}
